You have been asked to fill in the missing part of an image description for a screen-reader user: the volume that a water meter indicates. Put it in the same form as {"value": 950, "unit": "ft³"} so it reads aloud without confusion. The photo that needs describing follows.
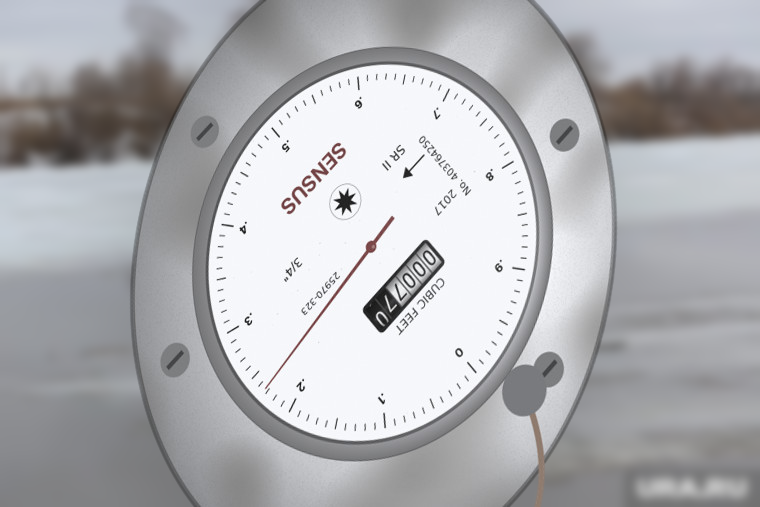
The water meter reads {"value": 770.23, "unit": "ft³"}
